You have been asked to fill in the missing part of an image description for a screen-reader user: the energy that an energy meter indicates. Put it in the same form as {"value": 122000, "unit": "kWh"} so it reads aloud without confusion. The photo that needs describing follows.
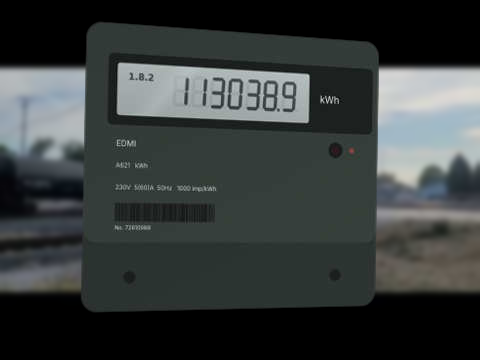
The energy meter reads {"value": 113038.9, "unit": "kWh"}
